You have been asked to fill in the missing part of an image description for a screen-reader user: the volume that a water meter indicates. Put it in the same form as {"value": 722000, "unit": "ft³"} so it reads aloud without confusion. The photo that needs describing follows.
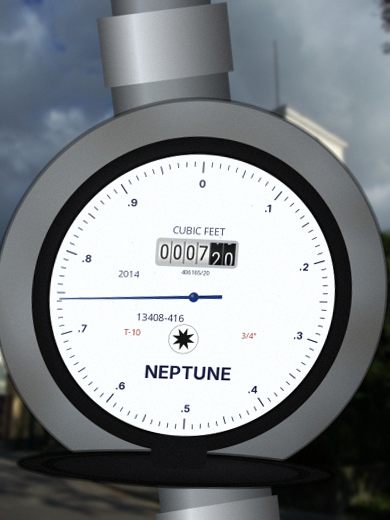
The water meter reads {"value": 719.74, "unit": "ft³"}
